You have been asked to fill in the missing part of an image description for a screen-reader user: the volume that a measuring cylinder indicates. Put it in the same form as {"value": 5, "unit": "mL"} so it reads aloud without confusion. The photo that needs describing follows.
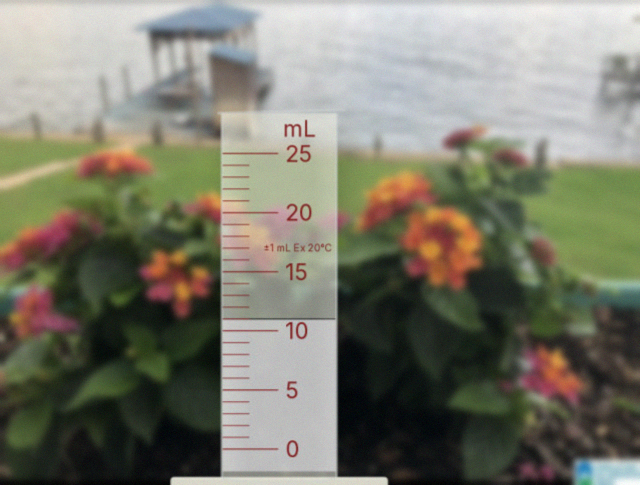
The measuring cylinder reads {"value": 11, "unit": "mL"}
